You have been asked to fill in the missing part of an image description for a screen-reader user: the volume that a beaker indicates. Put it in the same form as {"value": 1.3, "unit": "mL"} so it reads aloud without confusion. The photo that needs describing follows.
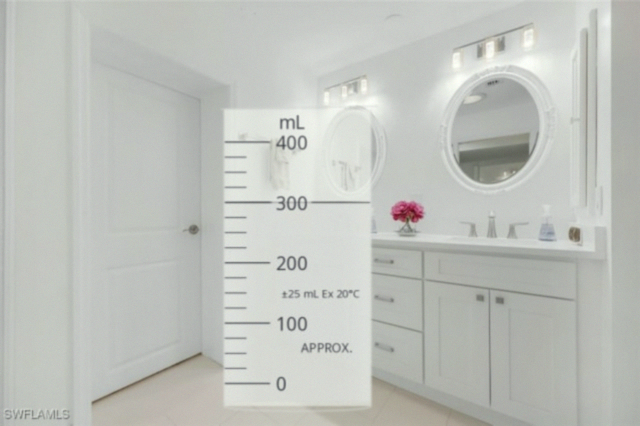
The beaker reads {"value": 300, "unit": "mL"}
